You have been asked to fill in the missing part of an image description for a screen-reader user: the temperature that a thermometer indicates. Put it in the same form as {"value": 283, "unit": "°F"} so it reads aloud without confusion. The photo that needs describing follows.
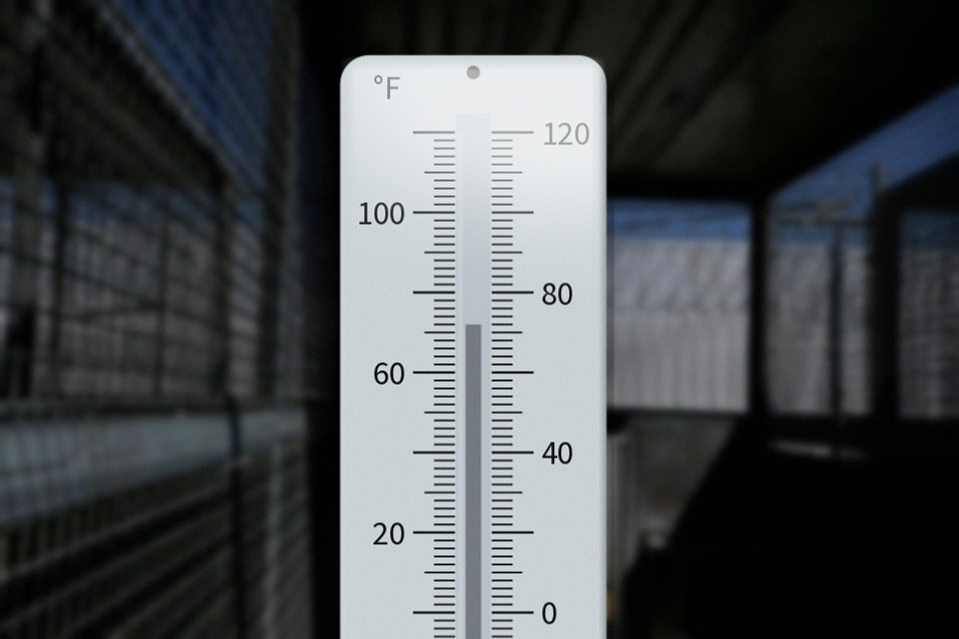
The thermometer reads {"value": 72, "unit": "°F"}
